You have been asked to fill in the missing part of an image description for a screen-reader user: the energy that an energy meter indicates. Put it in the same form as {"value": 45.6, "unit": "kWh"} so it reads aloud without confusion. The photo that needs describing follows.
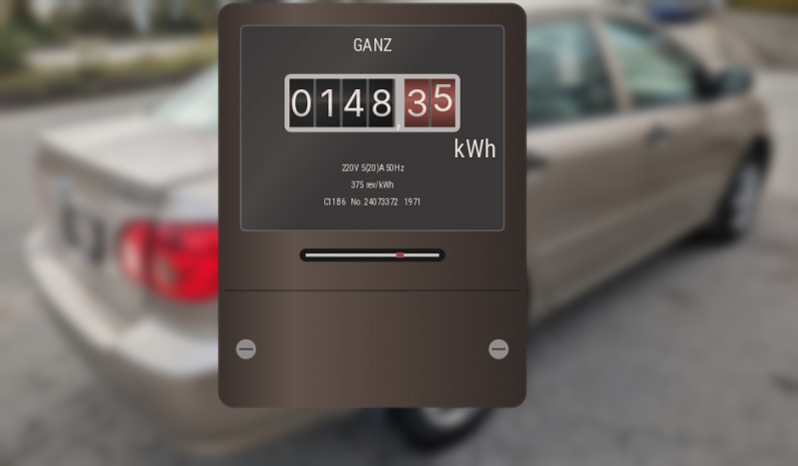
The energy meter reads {"value": 148.35, "unit": "kWh"}
